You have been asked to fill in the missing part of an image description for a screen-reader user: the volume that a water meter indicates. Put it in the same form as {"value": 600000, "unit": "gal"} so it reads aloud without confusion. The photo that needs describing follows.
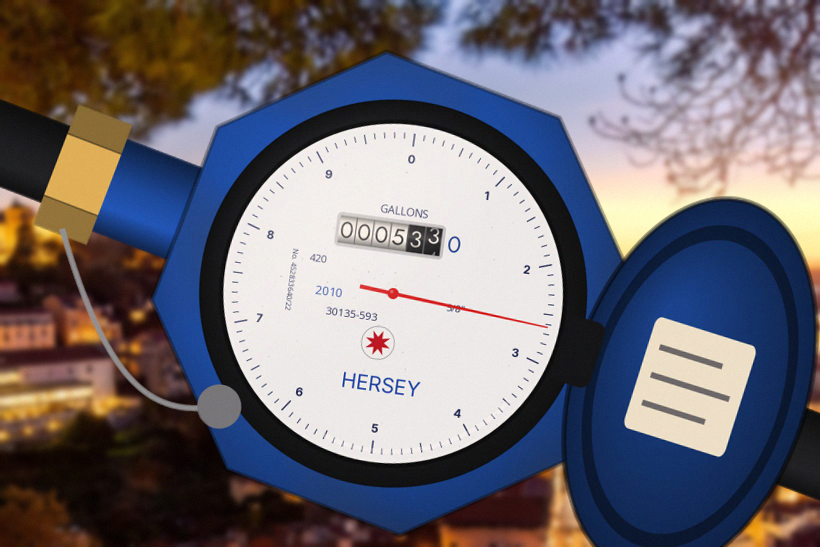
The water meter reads {"value": 5332.6, "unit": "gal"}
